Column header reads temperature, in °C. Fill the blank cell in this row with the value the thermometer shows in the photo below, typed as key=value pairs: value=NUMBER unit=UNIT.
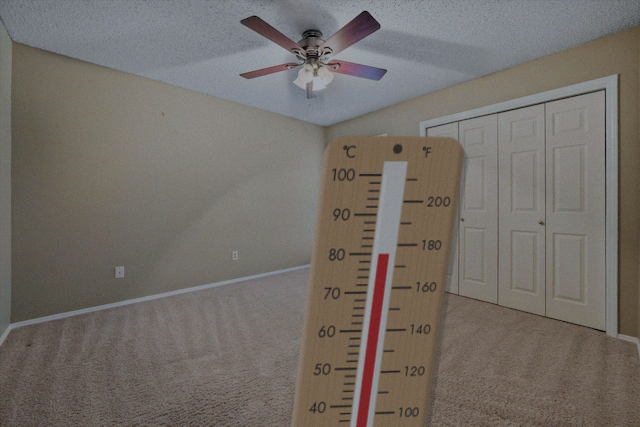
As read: value=80 unit=°C
